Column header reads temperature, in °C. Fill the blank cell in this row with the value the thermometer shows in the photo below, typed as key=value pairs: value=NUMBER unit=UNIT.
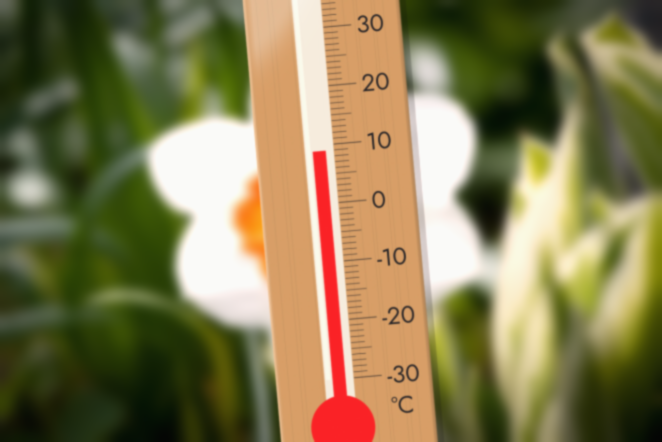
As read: value=9 unit=°C
